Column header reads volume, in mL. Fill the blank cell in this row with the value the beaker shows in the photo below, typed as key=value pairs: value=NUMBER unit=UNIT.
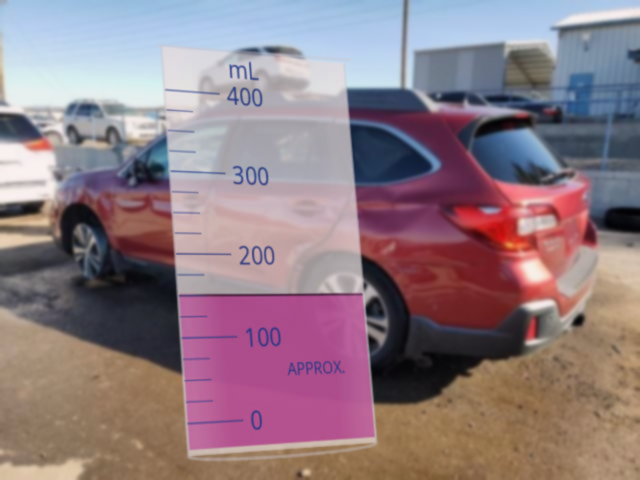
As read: value=150 unit=mL
